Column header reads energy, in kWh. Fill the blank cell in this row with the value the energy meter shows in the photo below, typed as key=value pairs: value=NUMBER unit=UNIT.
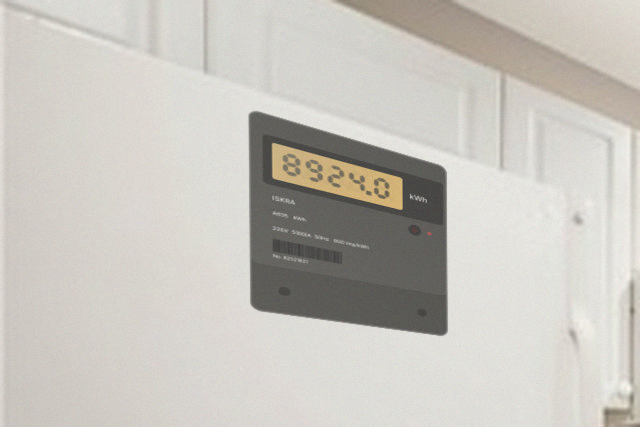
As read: value=8924.0 unit=kWh
